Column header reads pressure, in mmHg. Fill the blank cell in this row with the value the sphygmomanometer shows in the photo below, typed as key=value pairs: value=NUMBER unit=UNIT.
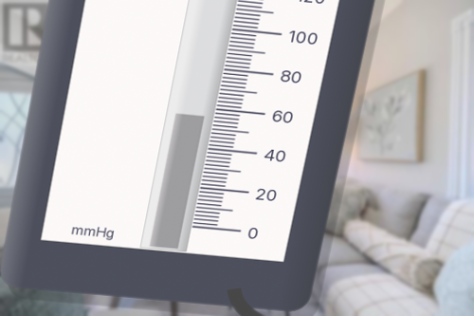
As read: value=56 unit=mmHg
